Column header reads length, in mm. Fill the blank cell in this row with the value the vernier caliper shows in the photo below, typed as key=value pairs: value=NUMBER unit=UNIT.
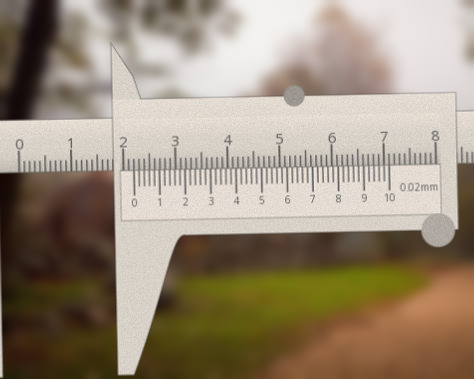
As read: value=22.0 unit=mm
